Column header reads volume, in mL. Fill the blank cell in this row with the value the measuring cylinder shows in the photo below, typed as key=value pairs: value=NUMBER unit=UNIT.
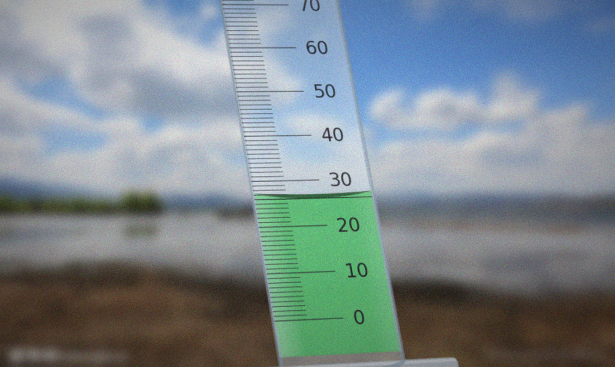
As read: value=26 unit=mL
